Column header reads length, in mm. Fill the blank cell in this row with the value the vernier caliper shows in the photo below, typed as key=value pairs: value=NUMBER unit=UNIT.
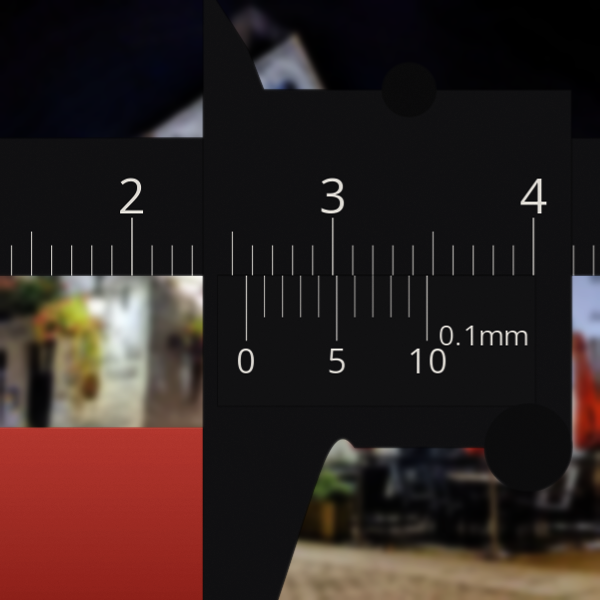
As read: value=25.7 unit=mm
